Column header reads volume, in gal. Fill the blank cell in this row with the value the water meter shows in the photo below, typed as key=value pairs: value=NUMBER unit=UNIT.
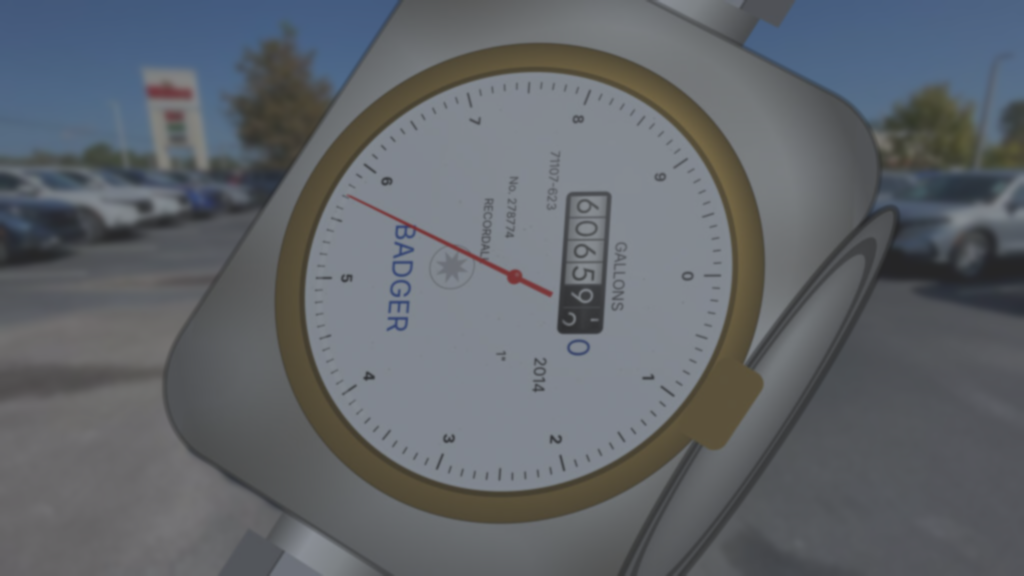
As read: value=6065915.7 unit=gal
